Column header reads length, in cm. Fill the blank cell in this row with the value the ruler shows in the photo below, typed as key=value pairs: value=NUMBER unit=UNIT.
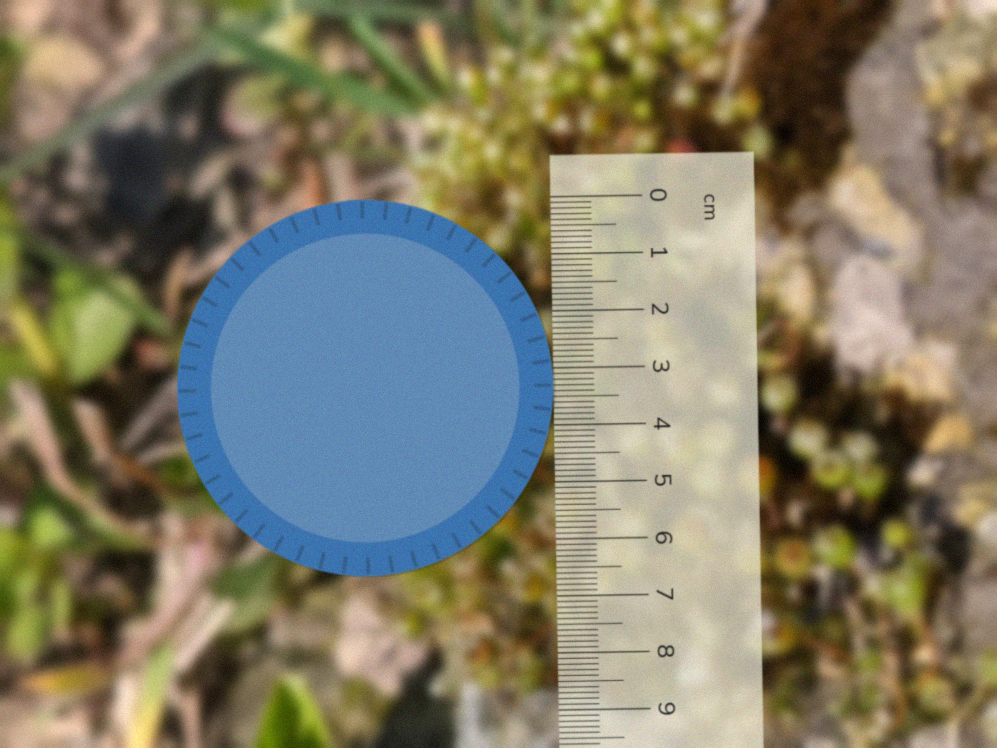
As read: value=6.6 unit=cm
